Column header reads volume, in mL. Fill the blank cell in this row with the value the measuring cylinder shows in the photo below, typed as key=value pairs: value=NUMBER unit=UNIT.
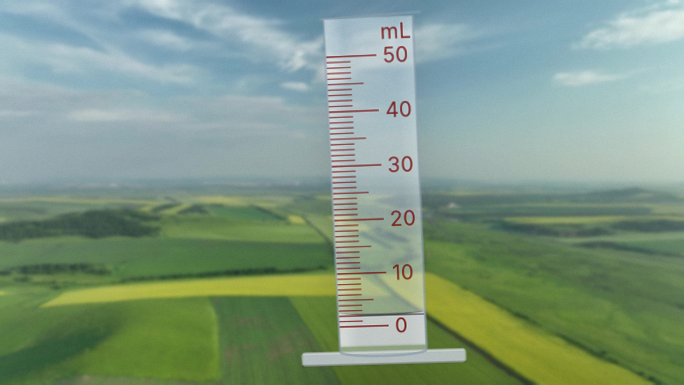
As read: value=2 unit=mL
